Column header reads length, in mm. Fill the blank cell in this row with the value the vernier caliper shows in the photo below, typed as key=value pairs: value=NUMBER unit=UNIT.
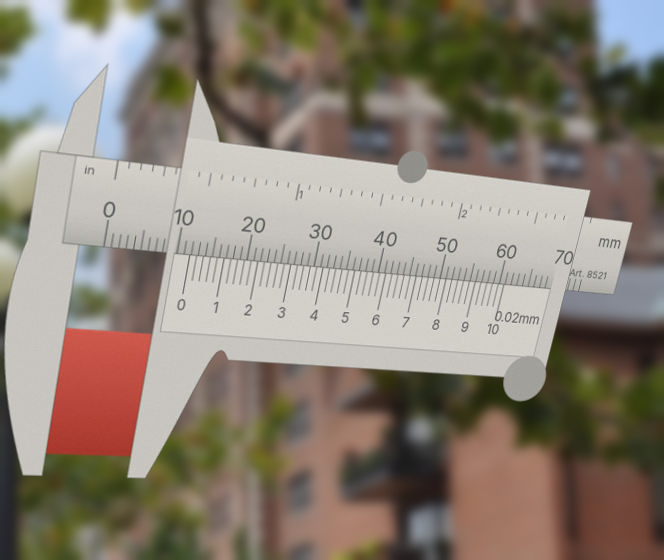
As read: value=11.8 unit=mm
